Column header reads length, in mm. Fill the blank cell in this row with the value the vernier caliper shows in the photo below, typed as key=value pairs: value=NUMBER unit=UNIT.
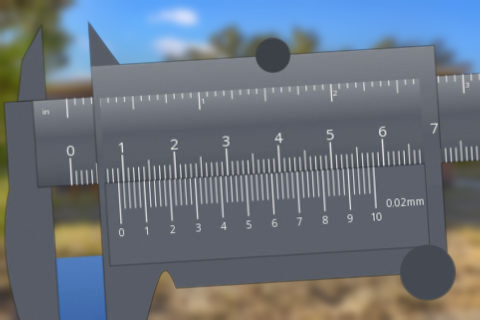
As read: value=9.0 unit=mm
